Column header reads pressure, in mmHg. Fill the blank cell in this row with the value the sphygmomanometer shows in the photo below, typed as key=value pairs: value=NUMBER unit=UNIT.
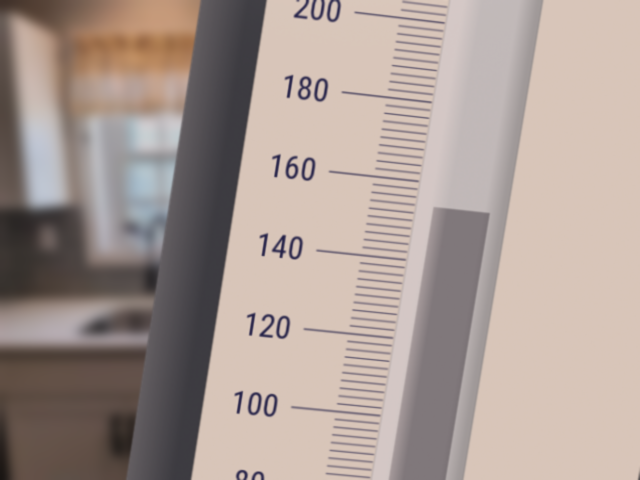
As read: value=154 unit=mmHg
